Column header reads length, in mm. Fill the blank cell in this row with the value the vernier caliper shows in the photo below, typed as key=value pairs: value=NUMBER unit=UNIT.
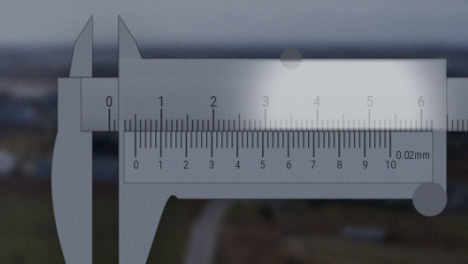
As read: value=5.0 unit=mm
